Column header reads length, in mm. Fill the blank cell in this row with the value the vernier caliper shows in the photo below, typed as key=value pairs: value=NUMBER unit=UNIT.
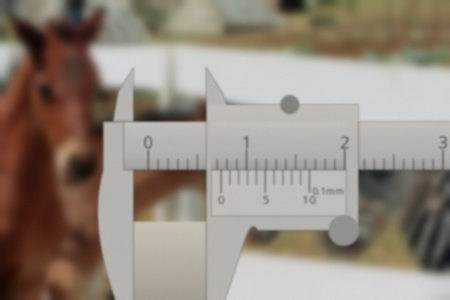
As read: value=7.4 unit=mm
